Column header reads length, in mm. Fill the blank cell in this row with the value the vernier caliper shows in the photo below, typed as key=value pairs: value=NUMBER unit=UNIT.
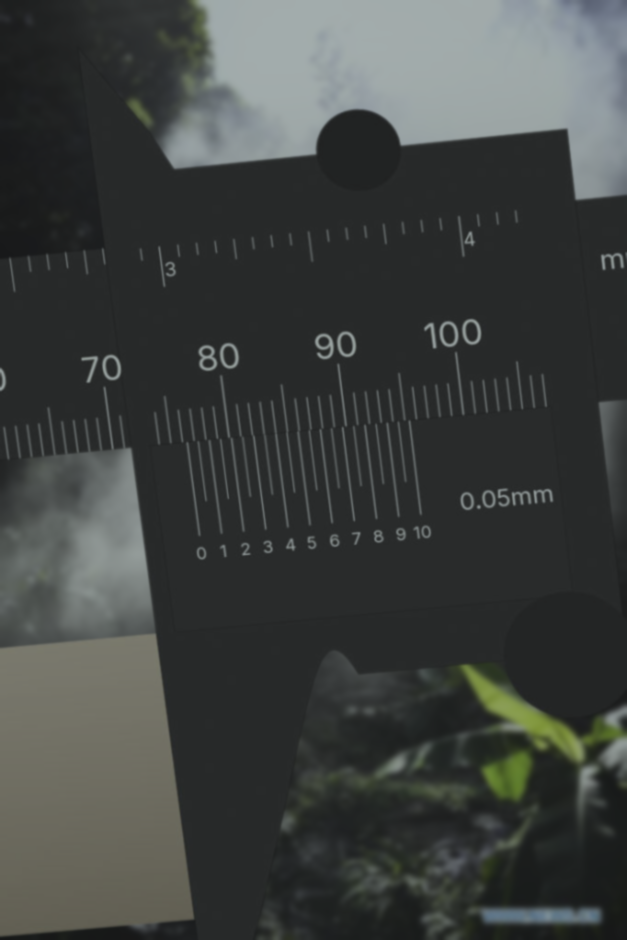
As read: value=76.4 unit=mm
